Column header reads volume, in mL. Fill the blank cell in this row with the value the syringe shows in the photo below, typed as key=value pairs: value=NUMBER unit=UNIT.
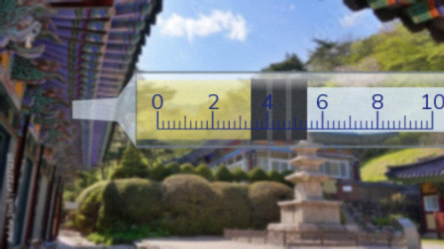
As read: value=3.4 unit=mL
